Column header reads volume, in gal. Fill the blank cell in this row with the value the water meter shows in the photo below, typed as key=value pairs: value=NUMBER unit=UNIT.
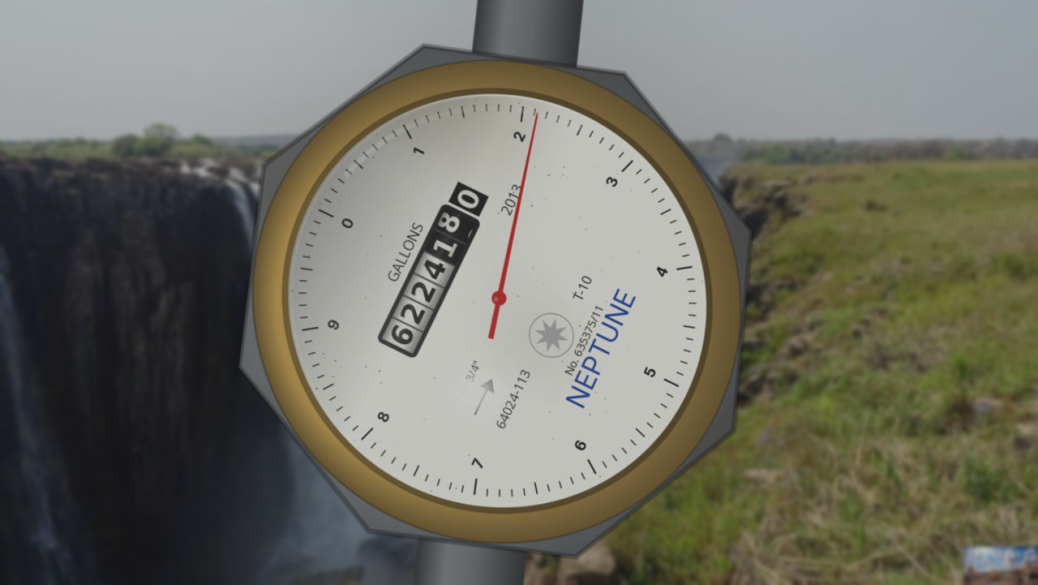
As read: value=6224182.1 unit=gal
